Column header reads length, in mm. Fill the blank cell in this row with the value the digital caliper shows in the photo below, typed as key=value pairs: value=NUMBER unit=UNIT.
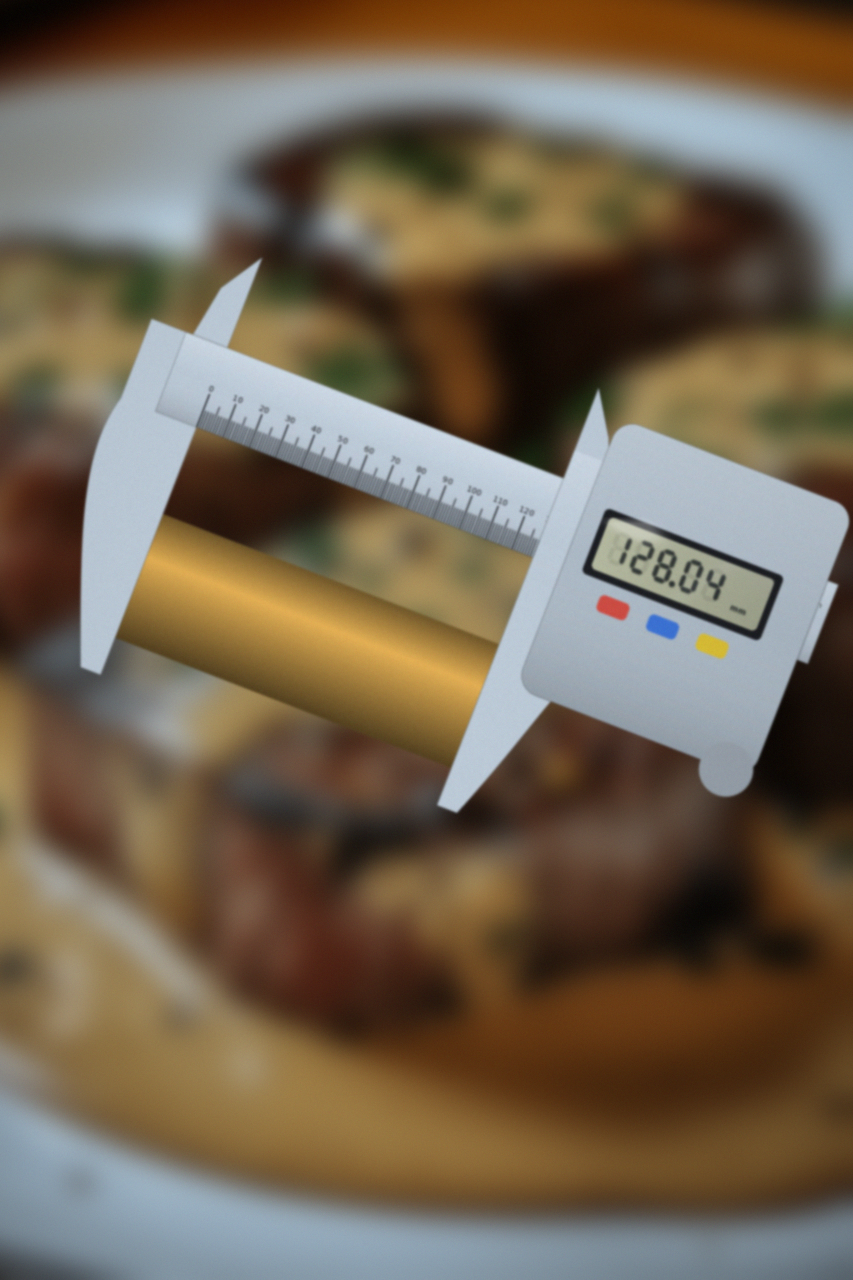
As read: value=128.04 unit=mm
